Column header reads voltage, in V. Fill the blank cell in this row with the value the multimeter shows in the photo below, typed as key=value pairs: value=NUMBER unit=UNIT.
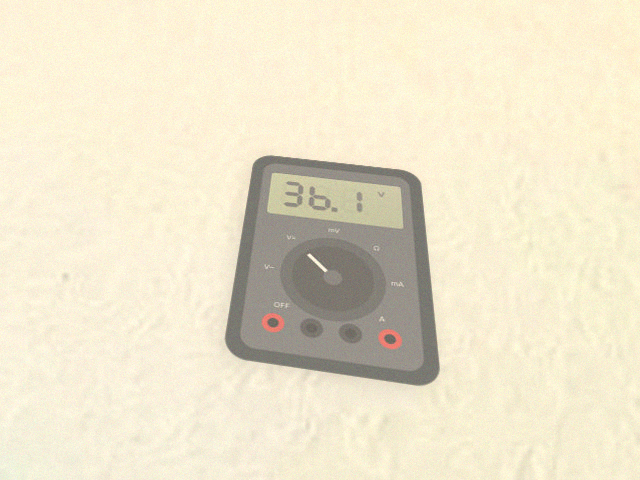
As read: value=36.1 unit=V
